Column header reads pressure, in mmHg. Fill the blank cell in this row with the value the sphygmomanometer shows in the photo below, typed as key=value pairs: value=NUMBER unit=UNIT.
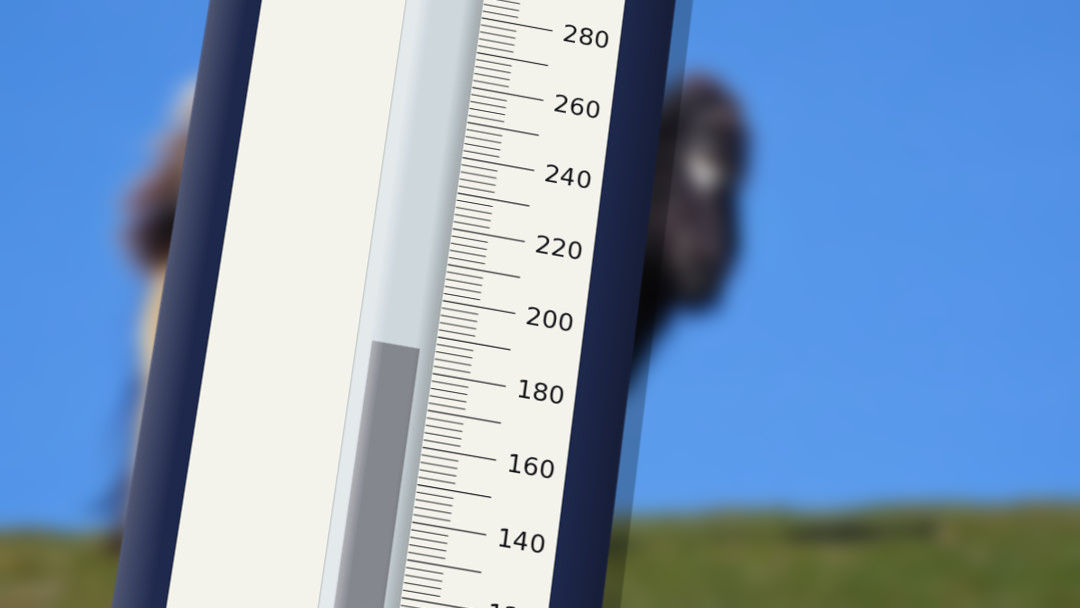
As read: value=186 unit=mmHg
